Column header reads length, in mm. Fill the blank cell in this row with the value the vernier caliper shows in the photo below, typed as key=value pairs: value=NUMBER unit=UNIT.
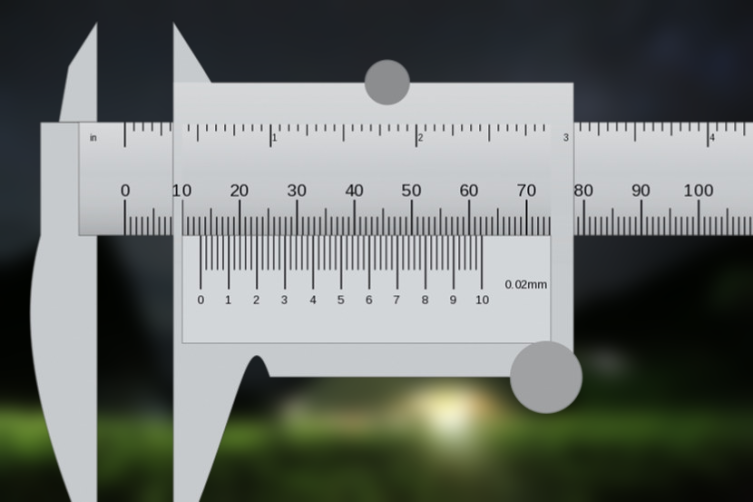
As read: value=13.2 unit=mm
